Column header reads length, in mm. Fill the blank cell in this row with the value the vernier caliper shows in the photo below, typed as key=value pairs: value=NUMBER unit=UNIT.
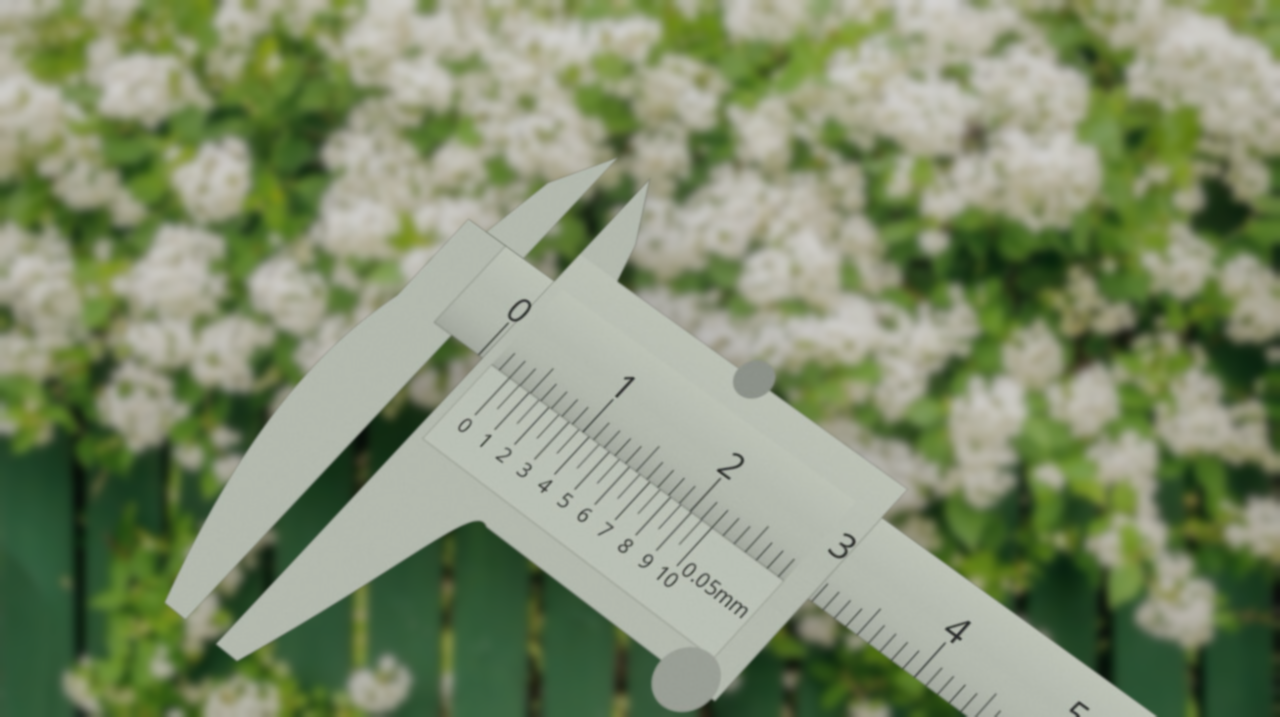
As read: value=3.0 unit=mm
